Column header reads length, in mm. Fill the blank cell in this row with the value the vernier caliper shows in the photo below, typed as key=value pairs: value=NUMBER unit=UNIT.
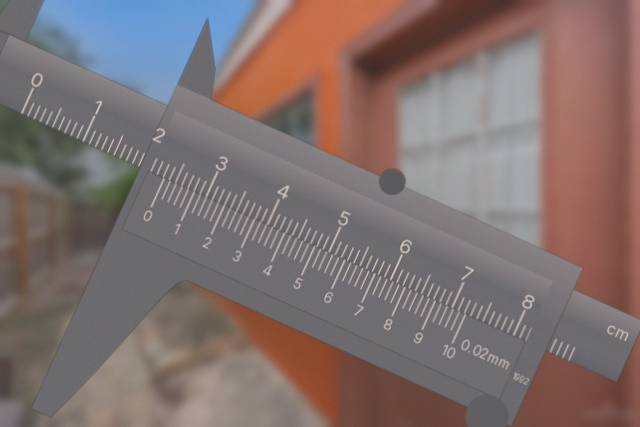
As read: value=23.2 unit=mm
